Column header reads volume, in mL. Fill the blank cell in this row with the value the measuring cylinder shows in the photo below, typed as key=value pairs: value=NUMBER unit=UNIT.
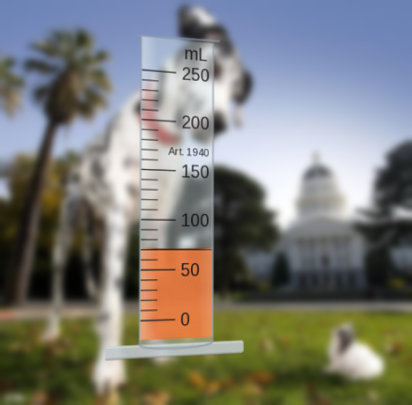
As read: value=70 unit=mL
